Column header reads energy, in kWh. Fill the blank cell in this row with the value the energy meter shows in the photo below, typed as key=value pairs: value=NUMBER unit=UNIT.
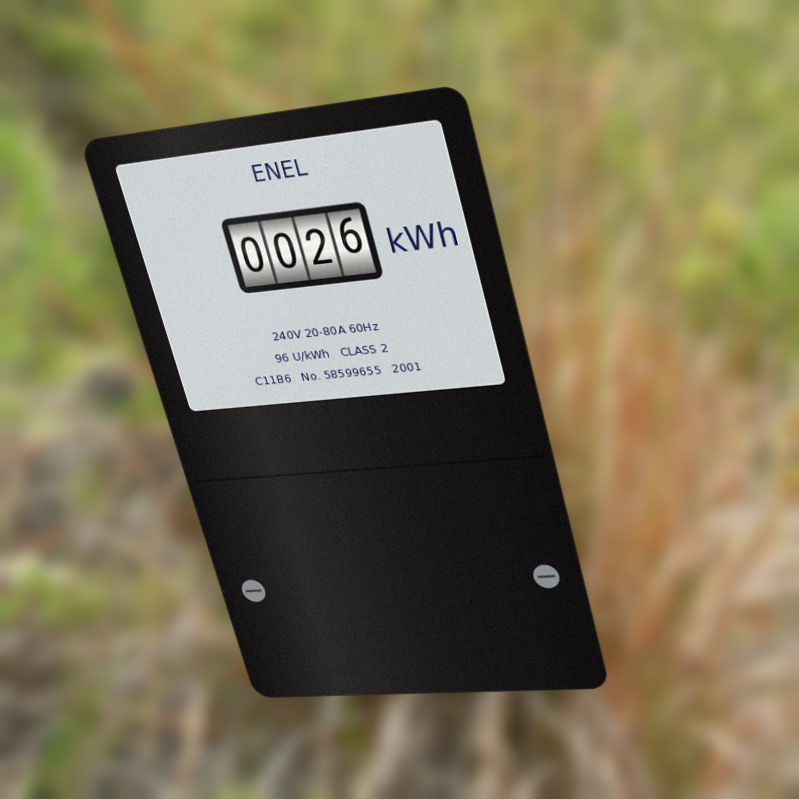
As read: value=26 unit=kWh
